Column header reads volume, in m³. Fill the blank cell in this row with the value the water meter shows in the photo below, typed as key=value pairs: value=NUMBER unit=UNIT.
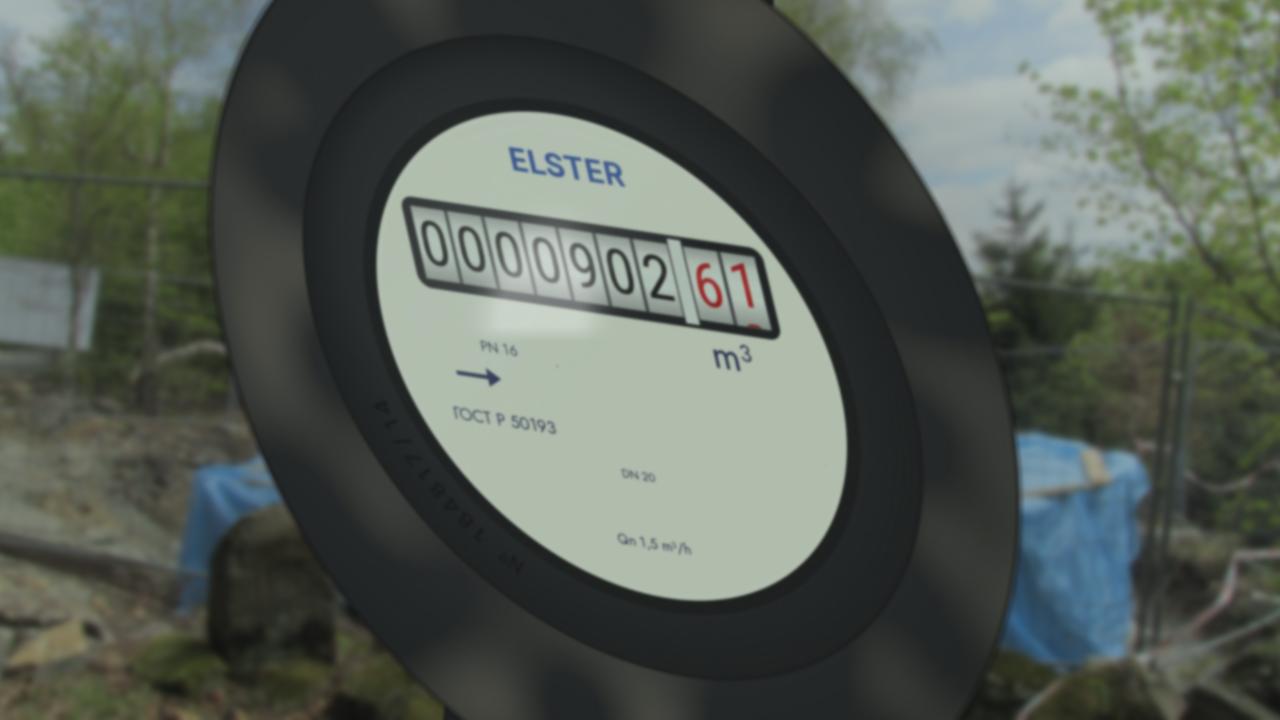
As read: value=902.61 unit=m³
